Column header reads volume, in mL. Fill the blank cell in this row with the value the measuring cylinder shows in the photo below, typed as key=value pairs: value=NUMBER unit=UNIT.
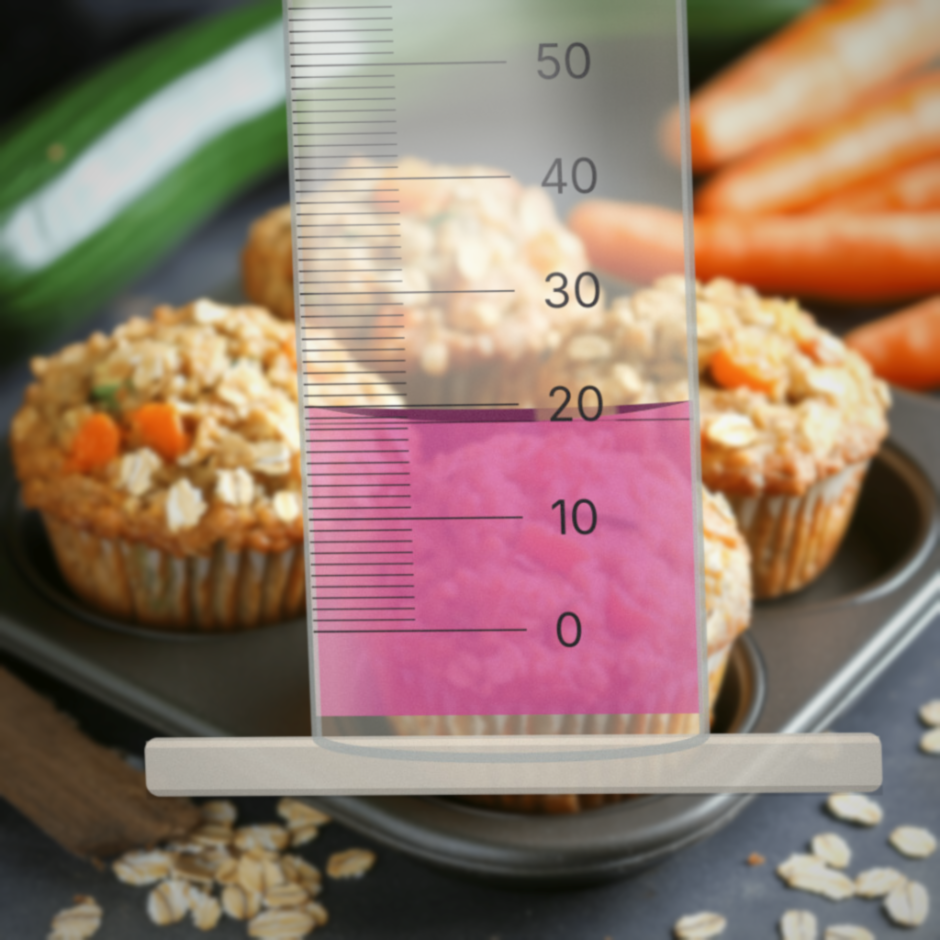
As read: value=18.5 unit=mL
